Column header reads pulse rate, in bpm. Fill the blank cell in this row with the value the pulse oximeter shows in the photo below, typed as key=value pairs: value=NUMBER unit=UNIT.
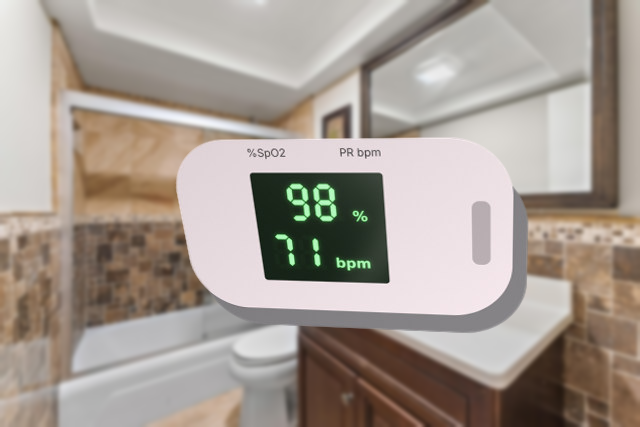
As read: value=71 unit=bpm
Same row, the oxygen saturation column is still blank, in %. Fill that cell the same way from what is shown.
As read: value=98 unit=%
